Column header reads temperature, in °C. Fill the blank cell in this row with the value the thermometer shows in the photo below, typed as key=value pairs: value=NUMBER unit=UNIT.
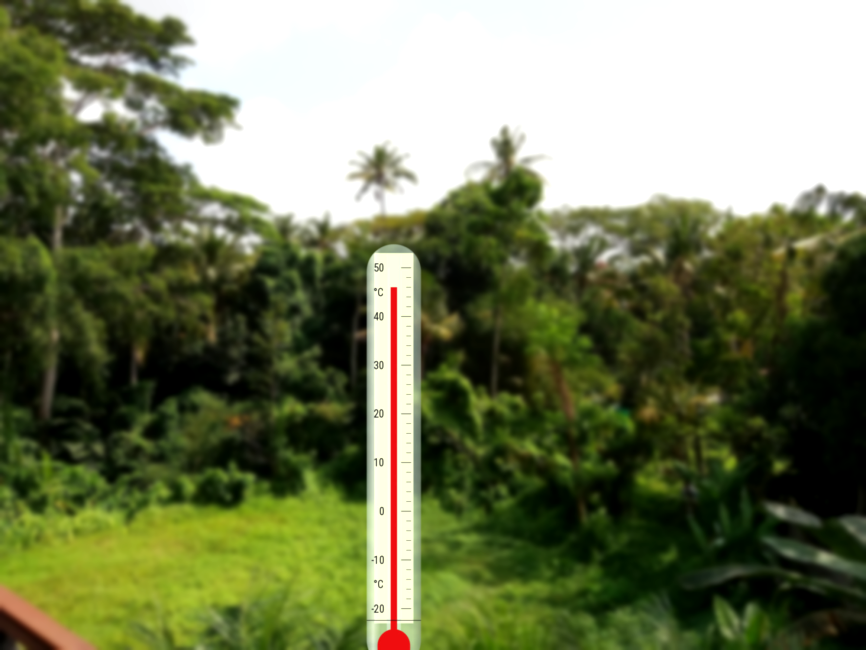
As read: value=46 unit=°C
